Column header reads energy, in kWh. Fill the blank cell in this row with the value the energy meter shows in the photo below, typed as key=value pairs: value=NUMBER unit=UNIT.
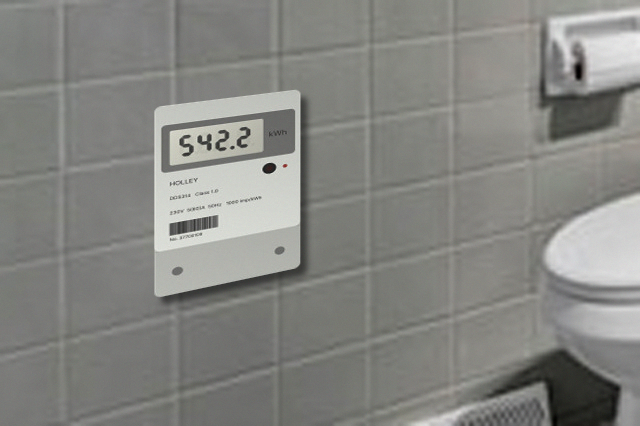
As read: value=542.2 unit=kWh
